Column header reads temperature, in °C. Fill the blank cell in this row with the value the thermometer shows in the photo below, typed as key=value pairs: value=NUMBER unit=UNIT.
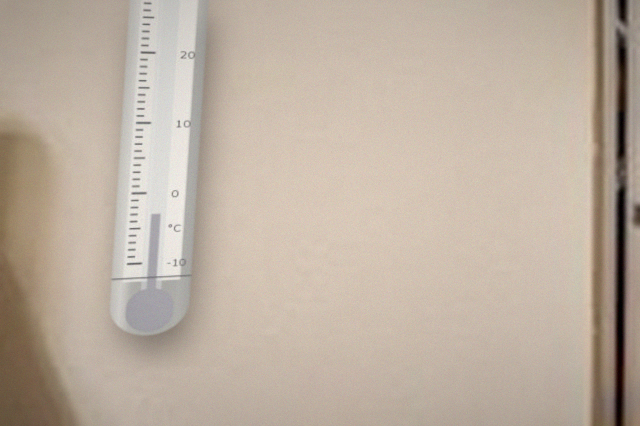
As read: value=-3 unit=°C
